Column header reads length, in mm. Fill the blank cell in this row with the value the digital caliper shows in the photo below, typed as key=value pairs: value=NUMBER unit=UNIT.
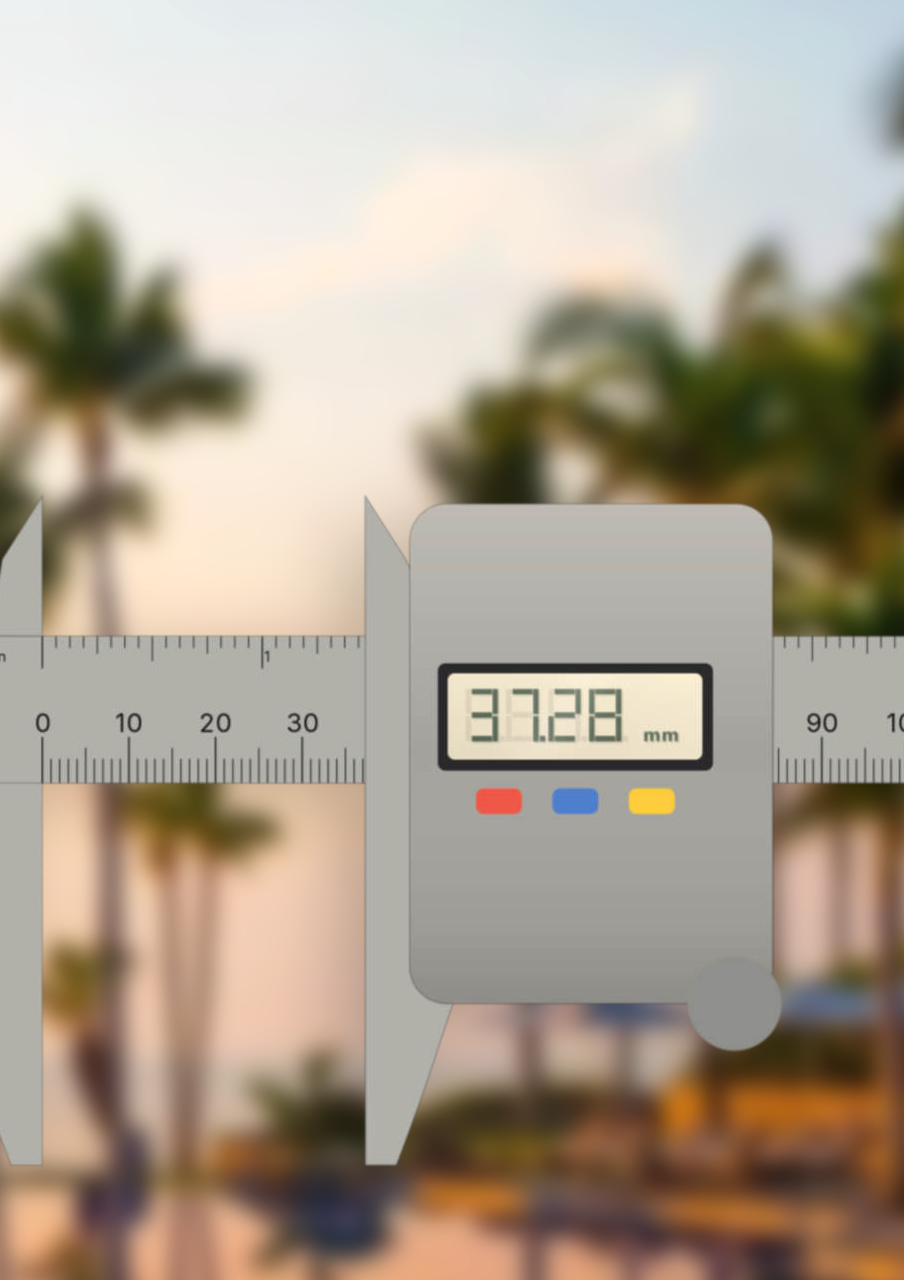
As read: value=37.28 unit=mm
